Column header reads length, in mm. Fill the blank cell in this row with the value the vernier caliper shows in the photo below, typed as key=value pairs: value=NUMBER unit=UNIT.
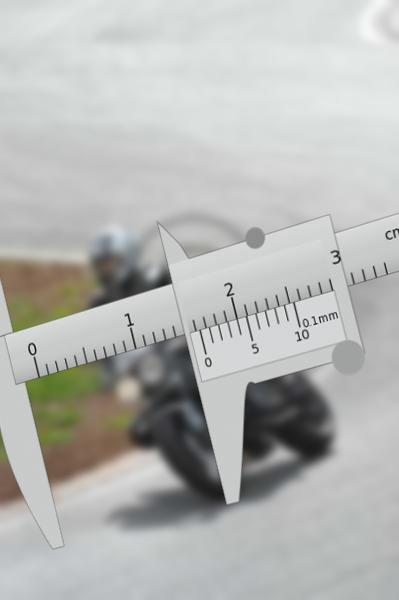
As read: value=16.4 unit=mm
